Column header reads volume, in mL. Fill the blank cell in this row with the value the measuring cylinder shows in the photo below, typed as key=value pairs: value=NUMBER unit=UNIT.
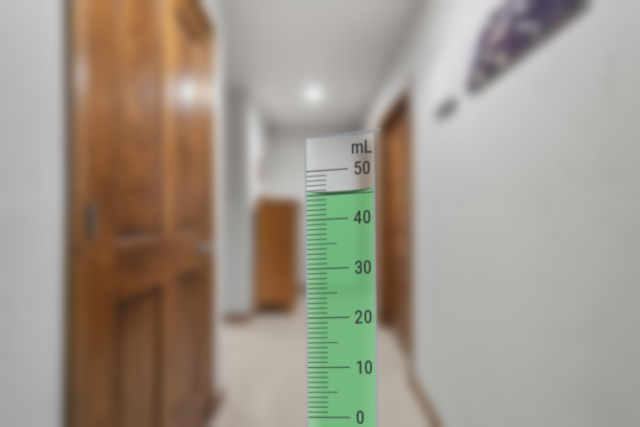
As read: value=45 unit=mL
